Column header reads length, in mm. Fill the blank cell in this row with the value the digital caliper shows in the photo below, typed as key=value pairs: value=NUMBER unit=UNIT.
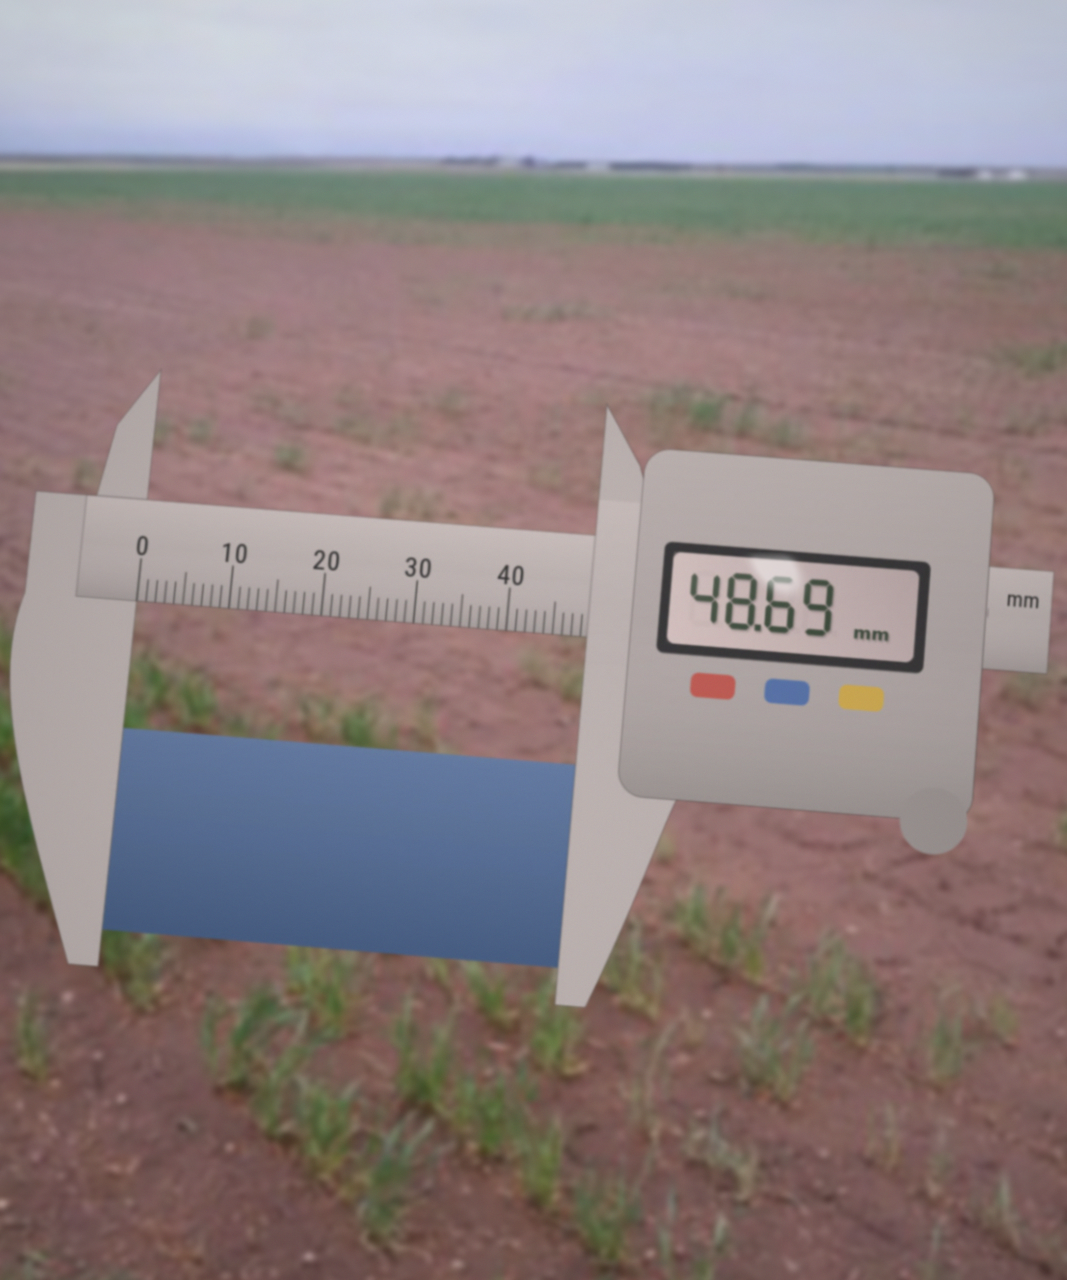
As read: value=48.69 unit=mm
